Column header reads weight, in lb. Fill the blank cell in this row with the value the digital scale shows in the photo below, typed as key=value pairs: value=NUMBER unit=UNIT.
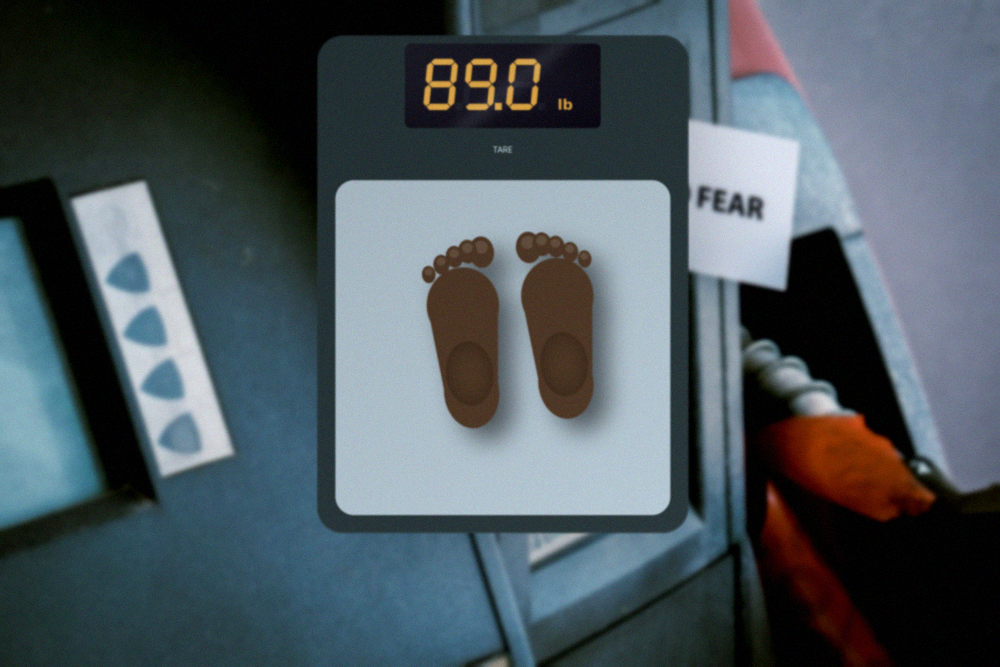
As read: value=89.0 unit=lb
